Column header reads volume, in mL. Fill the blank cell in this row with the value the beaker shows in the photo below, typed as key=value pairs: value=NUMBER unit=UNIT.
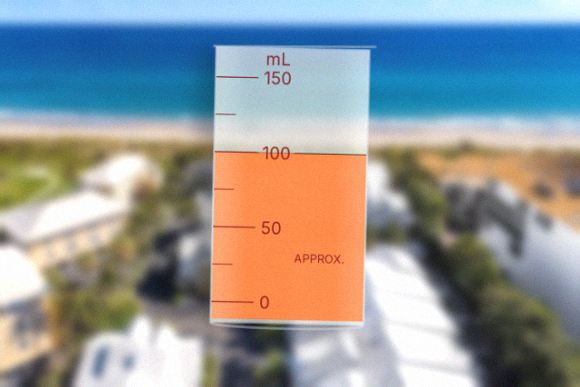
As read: value=100 unit=mL
